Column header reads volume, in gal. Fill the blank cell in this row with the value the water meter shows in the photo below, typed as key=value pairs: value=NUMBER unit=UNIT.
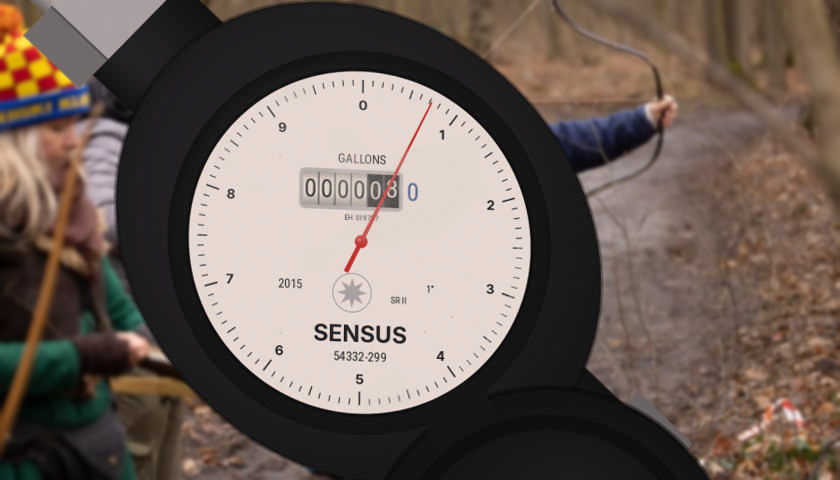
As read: value=80.7 unit=gal
